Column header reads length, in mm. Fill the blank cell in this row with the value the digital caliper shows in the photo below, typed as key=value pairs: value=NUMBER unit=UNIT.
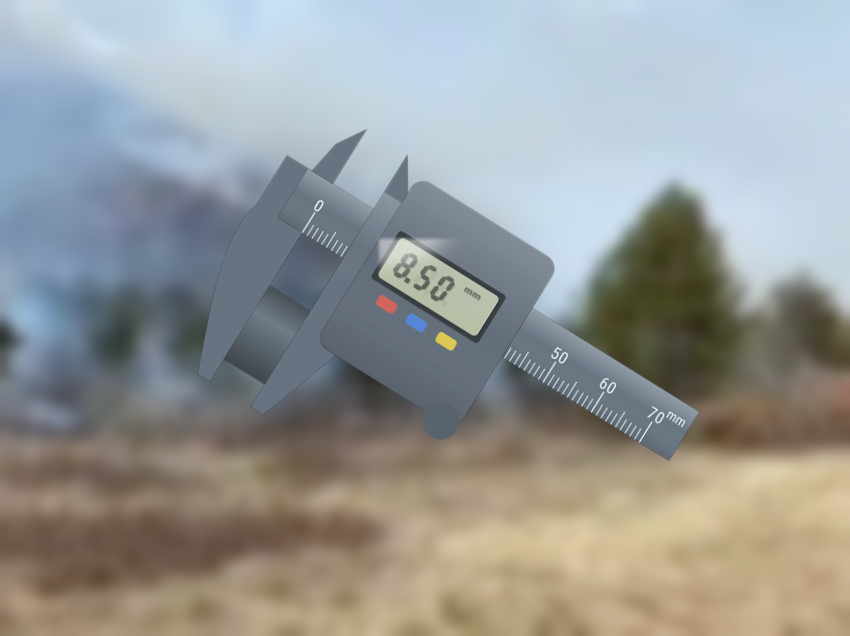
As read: value=8.50 unit=mm
